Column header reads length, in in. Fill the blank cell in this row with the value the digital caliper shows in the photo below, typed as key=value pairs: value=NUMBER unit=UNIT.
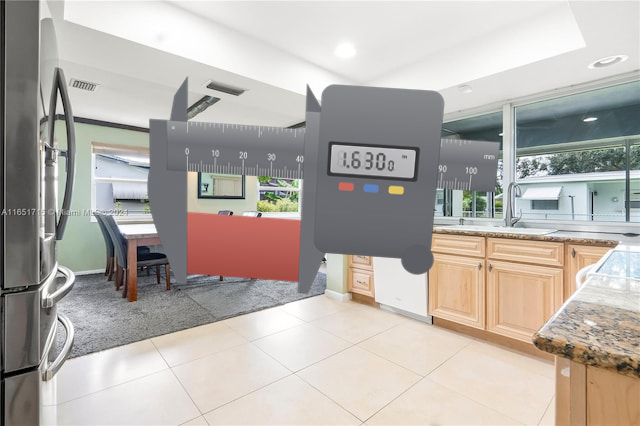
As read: value=1.6300 unit=in
